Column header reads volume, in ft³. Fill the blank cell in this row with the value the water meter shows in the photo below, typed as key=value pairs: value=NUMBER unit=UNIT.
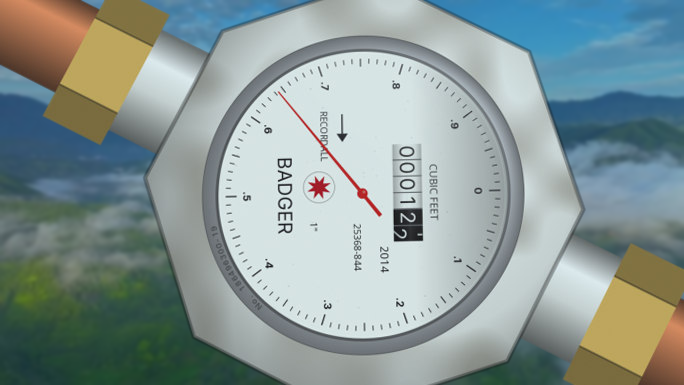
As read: value=121.64 unit=ft³
